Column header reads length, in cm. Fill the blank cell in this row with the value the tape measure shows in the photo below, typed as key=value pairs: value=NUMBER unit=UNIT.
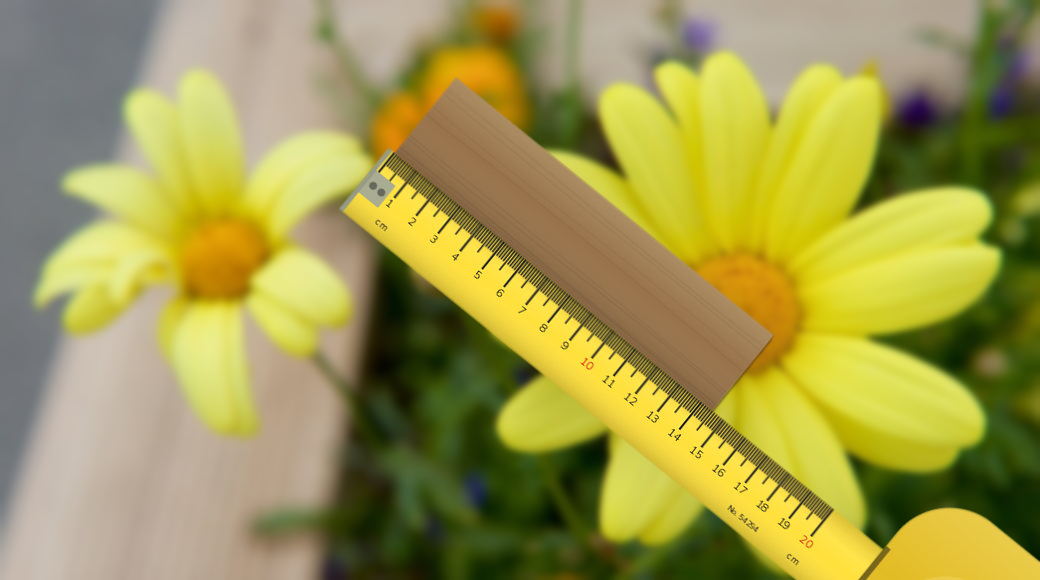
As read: value=14.5 unit=cm
